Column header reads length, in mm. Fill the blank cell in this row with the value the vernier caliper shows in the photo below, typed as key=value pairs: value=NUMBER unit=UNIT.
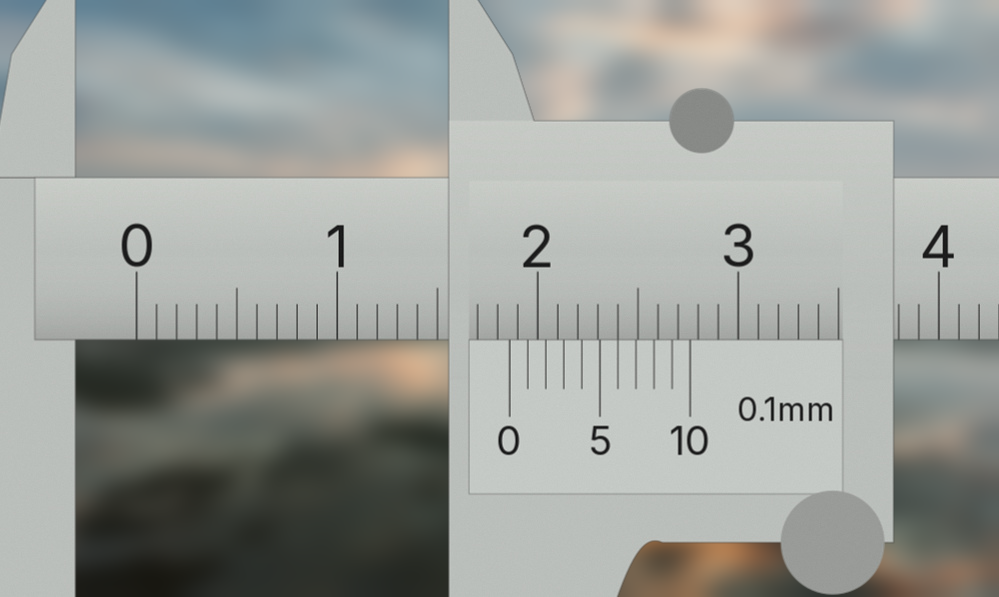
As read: value=18.6 unit=mm
